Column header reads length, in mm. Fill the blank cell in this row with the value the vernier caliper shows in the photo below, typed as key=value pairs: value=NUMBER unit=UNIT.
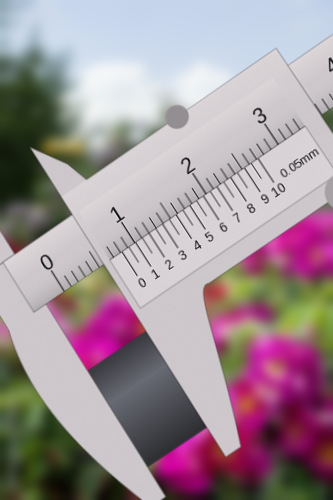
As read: value=8.2 unit=mm
